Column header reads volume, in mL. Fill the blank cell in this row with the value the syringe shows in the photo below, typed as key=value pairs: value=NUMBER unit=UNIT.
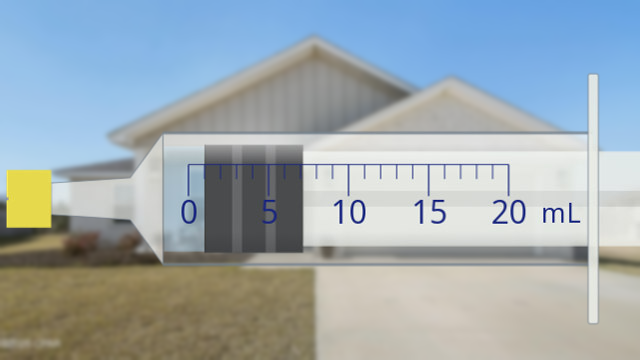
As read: value=1 unit=mL
